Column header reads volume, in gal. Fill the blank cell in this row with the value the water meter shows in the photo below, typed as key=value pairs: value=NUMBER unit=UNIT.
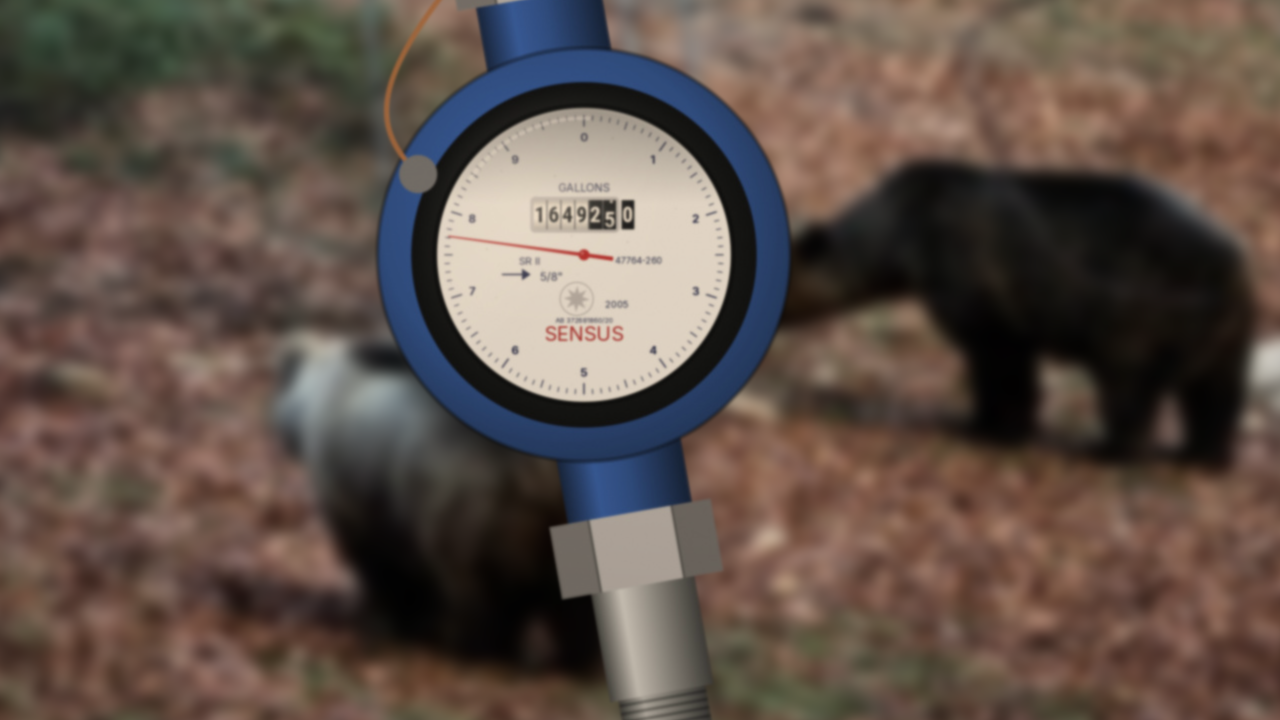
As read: value=1649247.7 unit=gal
